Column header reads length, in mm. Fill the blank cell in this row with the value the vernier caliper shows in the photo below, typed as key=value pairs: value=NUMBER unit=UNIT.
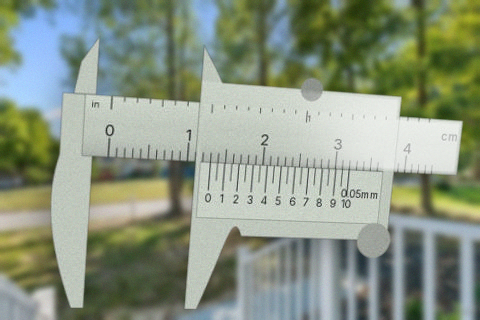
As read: value=13.0 unit=mm
